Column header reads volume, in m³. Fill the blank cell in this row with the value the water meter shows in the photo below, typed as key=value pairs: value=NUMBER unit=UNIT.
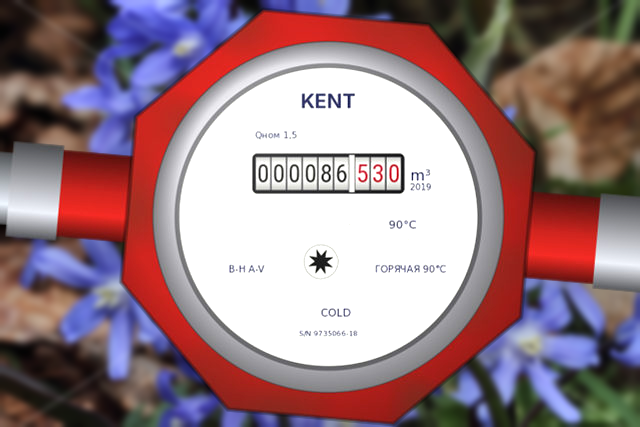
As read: value=86.530 unit=m³
